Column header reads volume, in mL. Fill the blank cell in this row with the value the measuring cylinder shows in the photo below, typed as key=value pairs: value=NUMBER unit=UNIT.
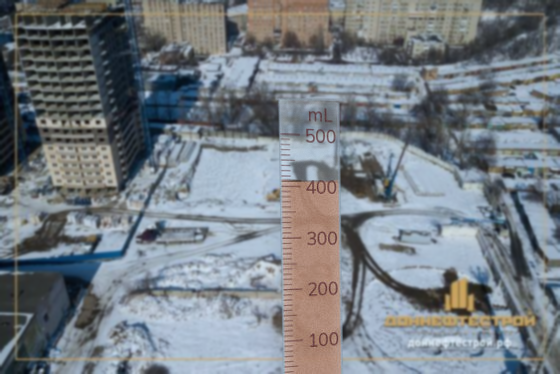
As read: value=410 unit=mL
